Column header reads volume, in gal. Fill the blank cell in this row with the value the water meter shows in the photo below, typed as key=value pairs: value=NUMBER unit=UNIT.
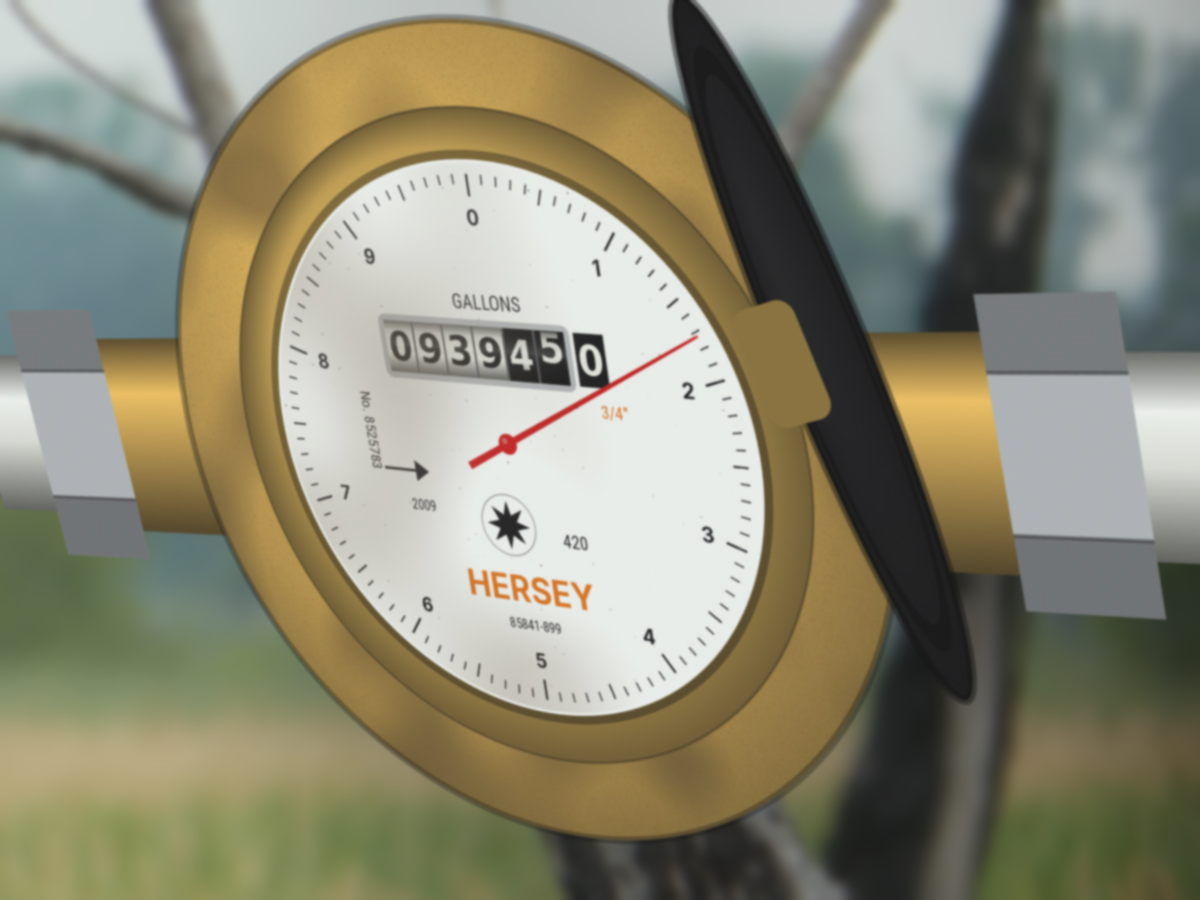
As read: value=939451.7 unit=gal
